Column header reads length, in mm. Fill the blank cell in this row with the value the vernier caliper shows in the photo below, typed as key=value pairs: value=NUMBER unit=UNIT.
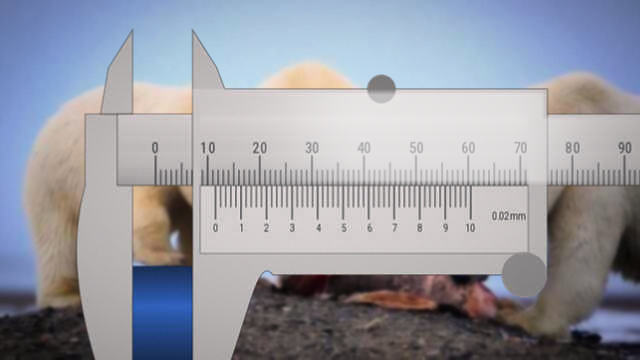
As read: value=11.5 unit=mm
